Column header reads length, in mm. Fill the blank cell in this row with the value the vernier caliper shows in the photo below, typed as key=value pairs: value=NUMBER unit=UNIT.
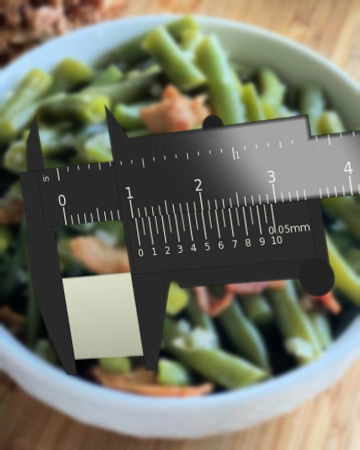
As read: value=10.4 unit=mm
